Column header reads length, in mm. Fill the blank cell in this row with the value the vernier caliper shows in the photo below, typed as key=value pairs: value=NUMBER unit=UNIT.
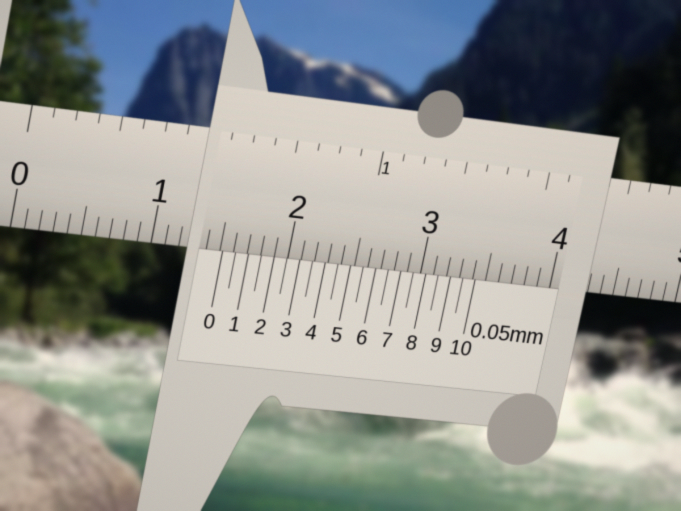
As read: value=15.2 unit=mm
